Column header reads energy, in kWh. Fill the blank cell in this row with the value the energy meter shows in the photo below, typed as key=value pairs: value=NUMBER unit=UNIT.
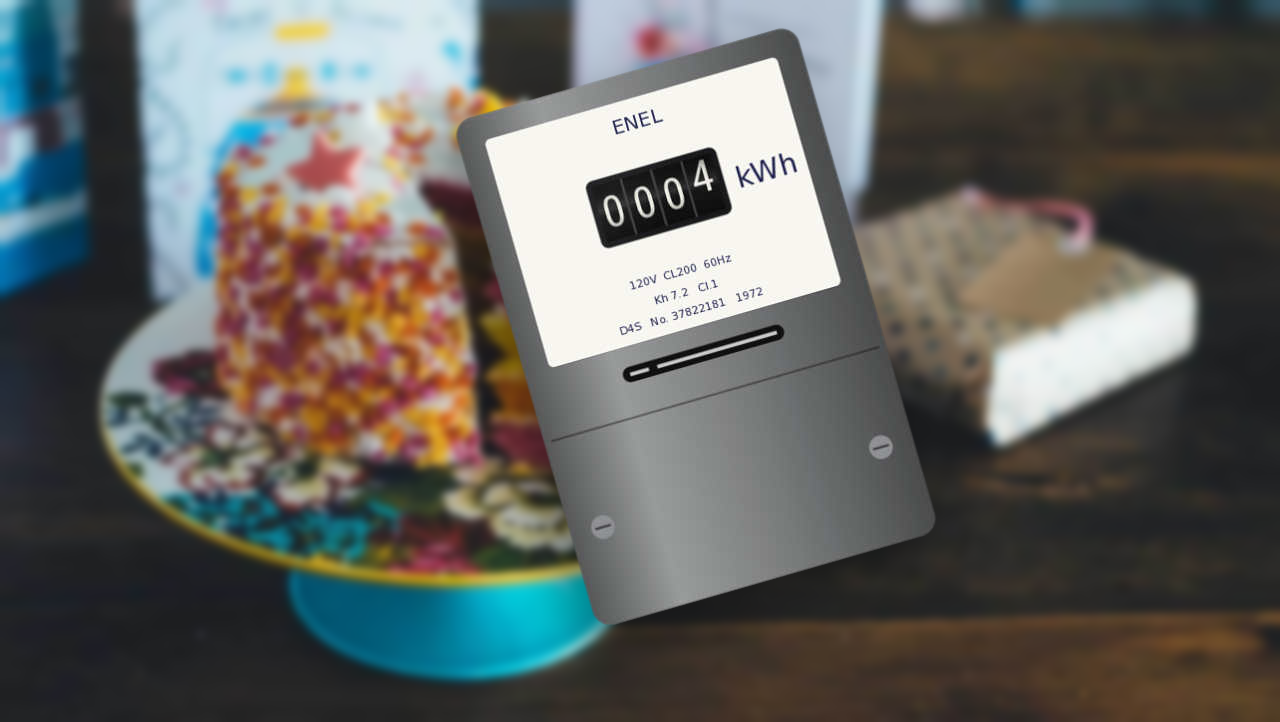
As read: value=4 unit=kWh
